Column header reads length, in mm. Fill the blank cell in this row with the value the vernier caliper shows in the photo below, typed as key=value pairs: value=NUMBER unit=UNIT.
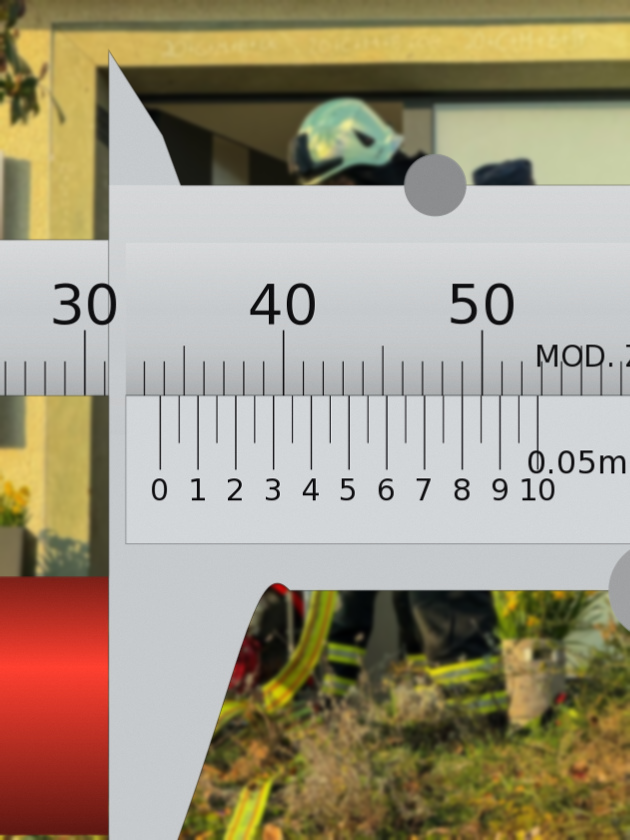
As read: value=33.8 unit=mm
